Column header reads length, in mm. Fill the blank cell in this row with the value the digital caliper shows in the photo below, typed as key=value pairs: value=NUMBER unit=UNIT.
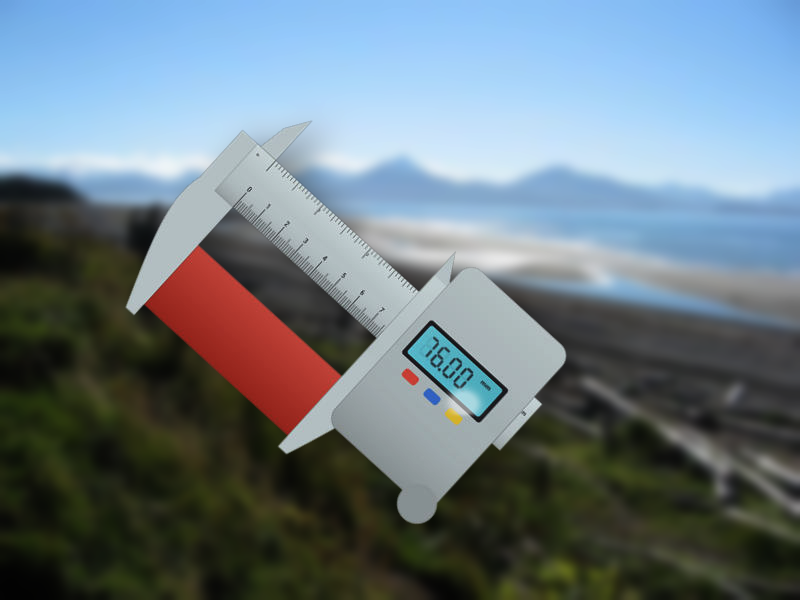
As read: value=76.00 unit=mm
